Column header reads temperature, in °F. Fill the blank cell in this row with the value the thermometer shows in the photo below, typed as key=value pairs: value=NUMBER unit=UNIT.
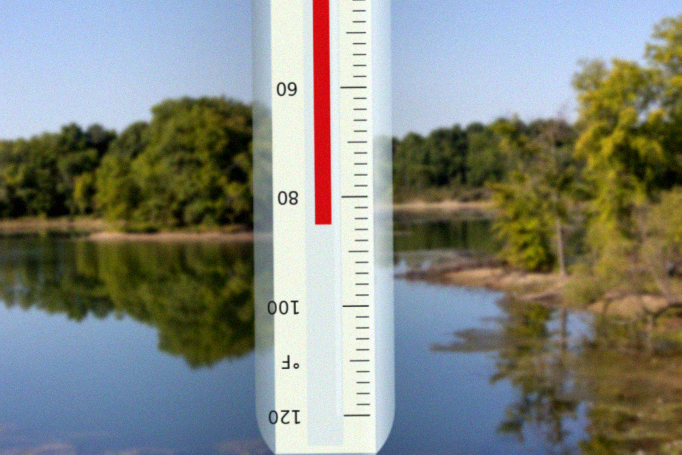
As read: value=85 unit=°F
